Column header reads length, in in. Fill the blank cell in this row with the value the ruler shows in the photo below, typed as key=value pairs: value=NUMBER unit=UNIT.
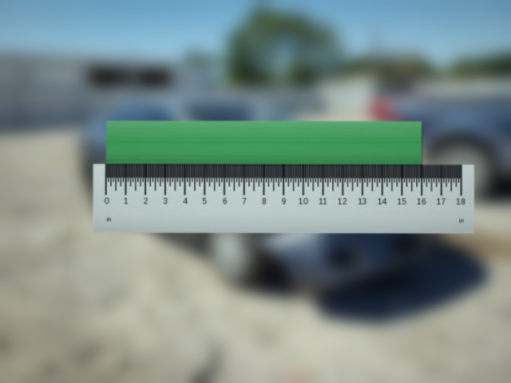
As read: value=16 unit=in
